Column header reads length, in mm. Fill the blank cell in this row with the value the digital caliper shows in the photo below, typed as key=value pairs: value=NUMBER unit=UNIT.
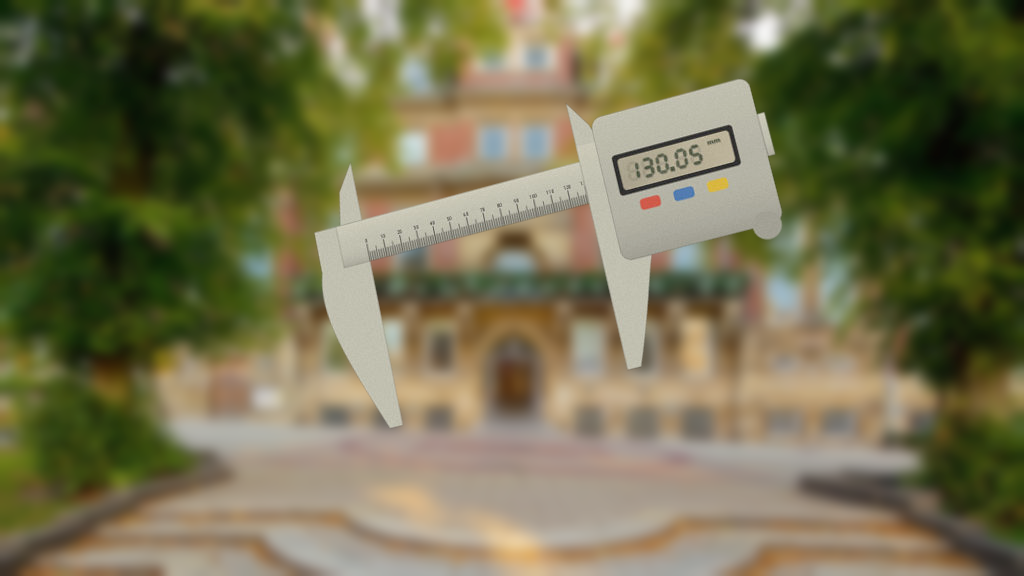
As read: value=130.05 unit=mm
